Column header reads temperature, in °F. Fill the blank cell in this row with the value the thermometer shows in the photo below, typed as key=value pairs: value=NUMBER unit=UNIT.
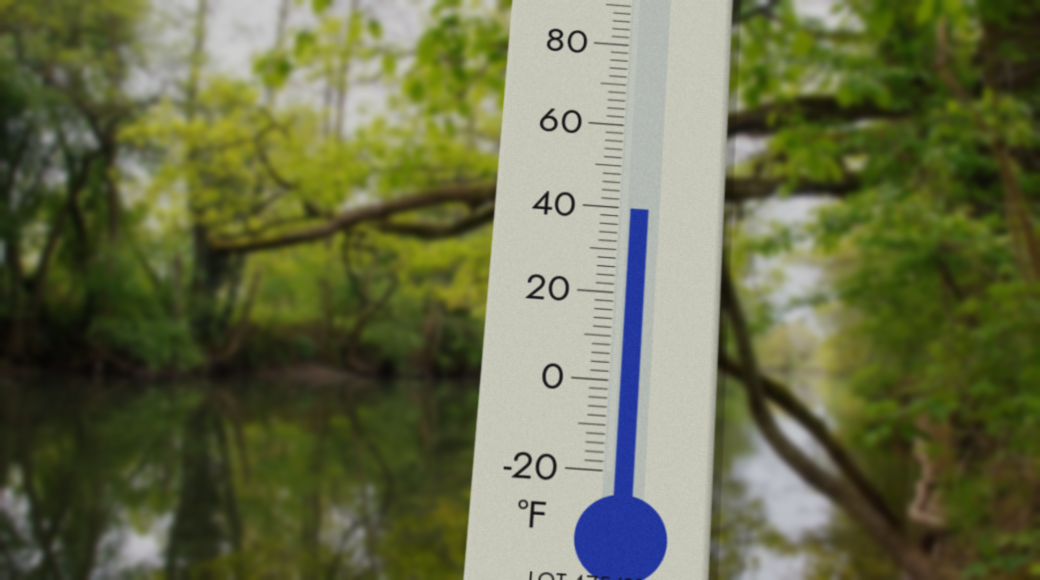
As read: value=40 unit=°F
